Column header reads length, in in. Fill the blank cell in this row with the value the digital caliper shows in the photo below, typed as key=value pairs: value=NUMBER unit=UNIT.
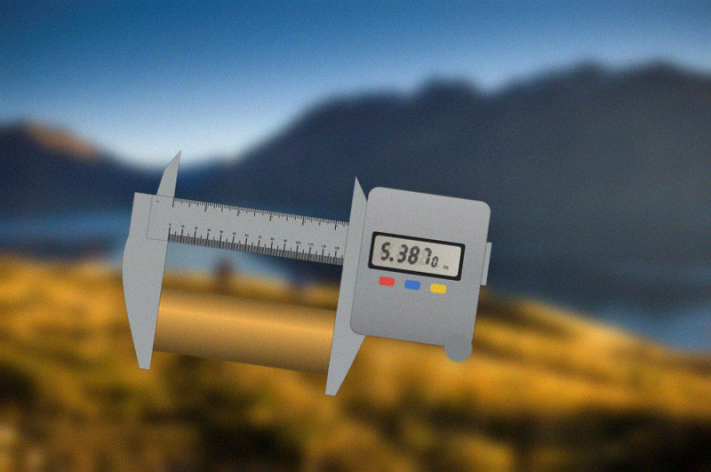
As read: value=5.3870 unit=in
